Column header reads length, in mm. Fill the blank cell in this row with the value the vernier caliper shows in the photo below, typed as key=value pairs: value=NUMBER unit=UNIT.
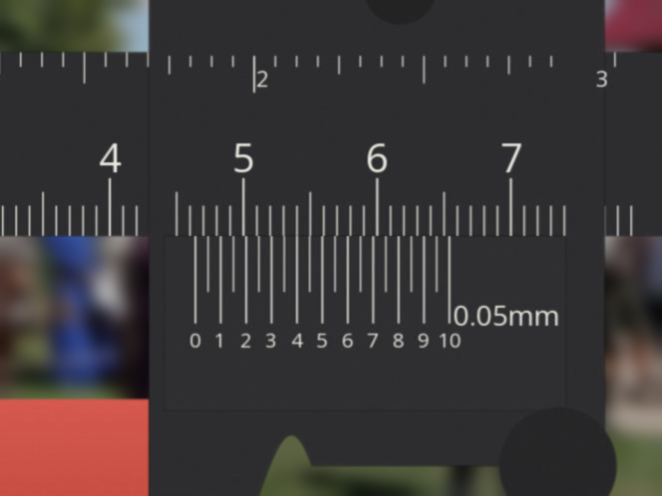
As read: value=46.4 unit=mm
